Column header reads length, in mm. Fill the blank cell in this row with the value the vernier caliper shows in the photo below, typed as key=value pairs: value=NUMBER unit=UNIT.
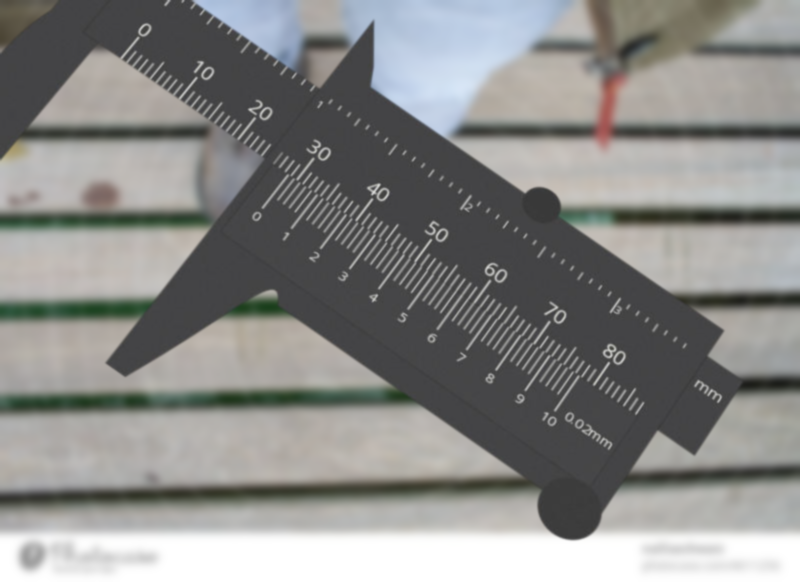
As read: value=28.6 unit=mm
